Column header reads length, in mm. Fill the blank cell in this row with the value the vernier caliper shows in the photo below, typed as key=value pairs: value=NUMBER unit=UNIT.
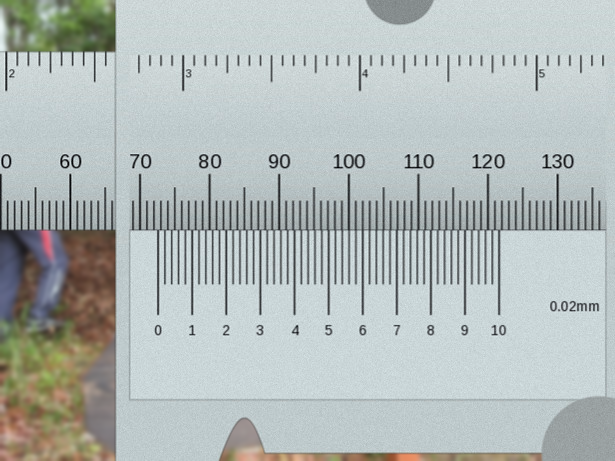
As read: value=72.6 unit=mm
